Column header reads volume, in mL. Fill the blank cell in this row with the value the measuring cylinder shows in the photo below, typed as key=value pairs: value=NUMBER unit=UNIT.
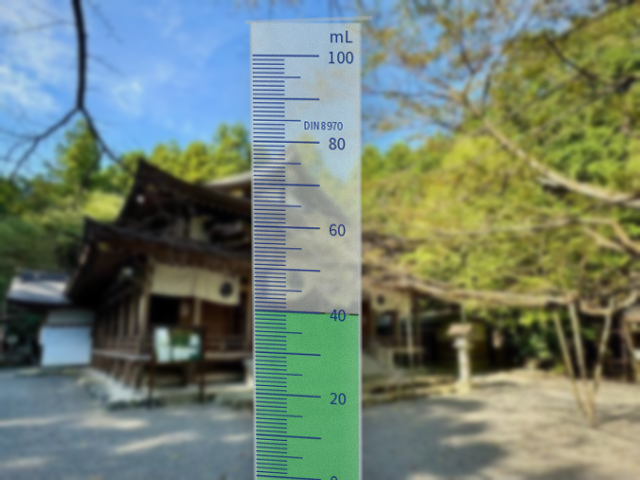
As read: value=40 unit=mL
